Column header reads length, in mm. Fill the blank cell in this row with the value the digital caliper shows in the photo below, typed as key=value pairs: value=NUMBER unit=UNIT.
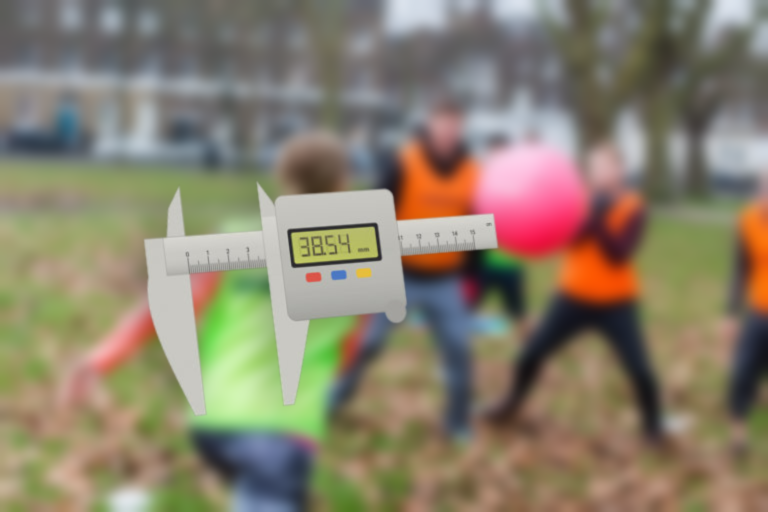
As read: value=38.54 unit=mm
